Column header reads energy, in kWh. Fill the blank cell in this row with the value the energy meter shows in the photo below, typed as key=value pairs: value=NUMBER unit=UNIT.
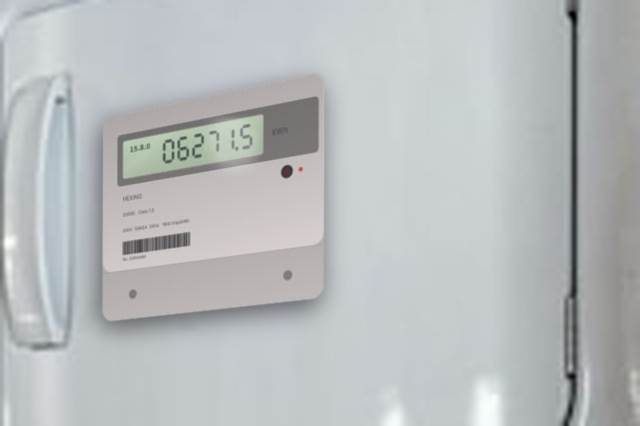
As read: value=6271.5 unit=kWh
